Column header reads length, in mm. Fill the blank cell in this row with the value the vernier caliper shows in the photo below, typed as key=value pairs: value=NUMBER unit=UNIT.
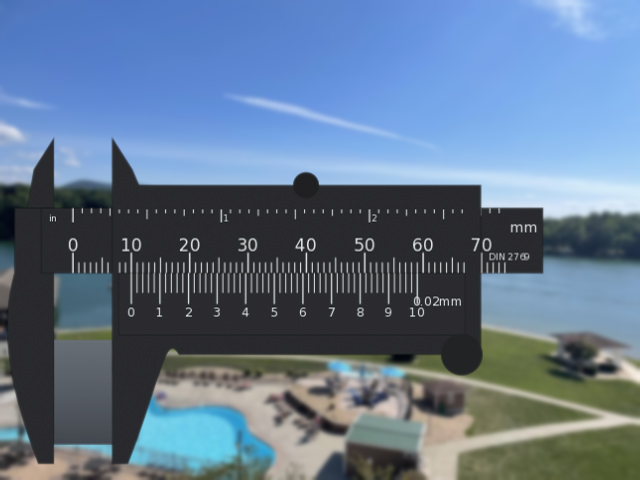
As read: value=10.0 unit=mm
